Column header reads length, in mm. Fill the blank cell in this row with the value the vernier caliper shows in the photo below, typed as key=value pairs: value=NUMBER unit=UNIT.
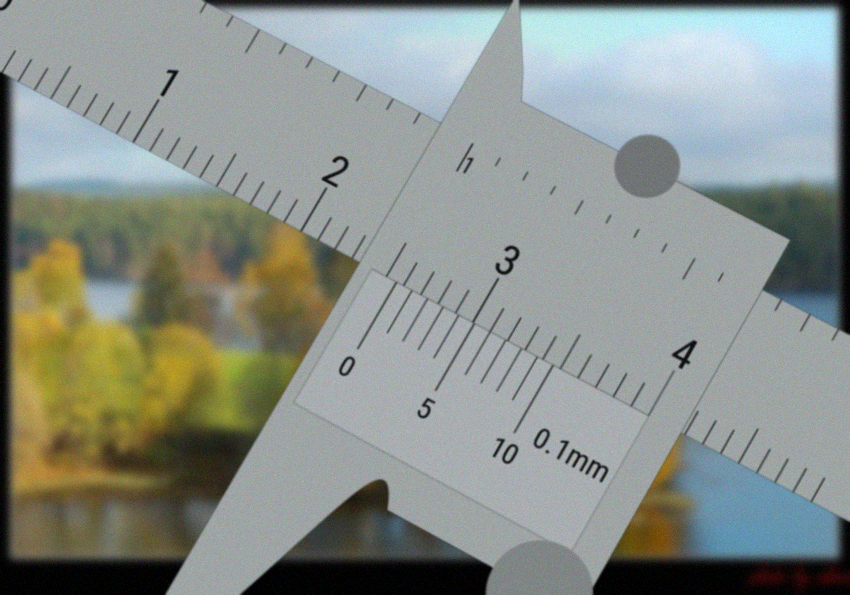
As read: value=25.6 unit=mm
